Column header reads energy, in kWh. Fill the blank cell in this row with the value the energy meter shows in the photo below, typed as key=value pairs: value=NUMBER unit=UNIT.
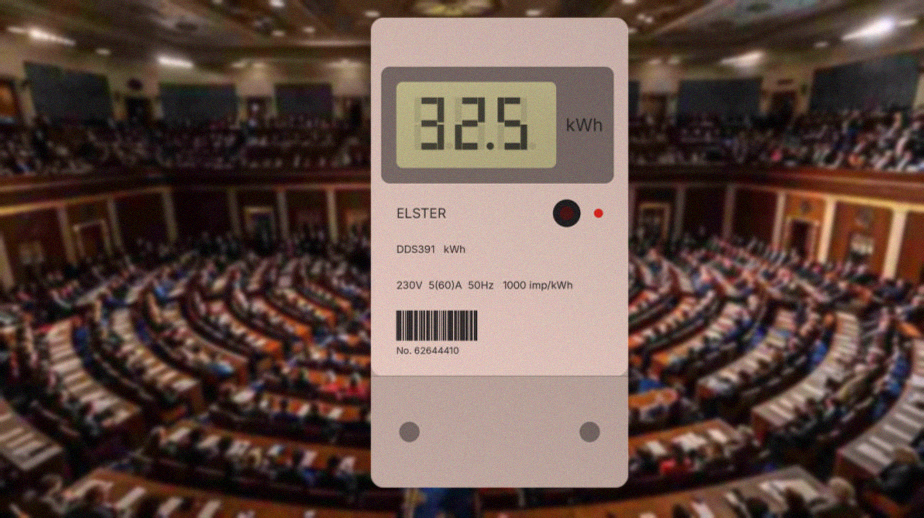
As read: value=32.5 unit=kWh
